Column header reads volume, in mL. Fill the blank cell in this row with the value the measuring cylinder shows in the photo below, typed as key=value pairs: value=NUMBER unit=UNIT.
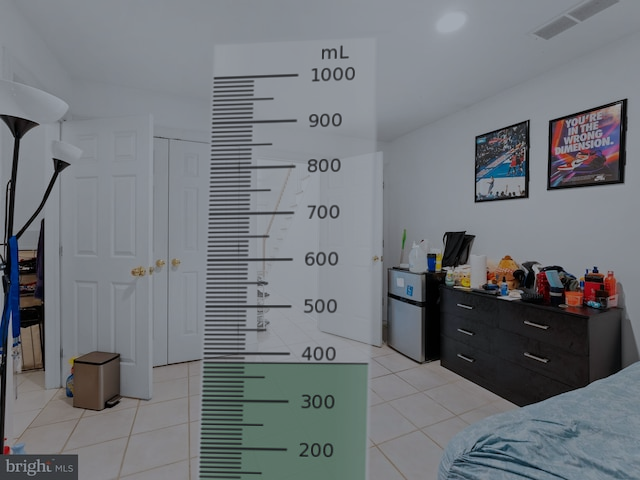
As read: value=380 unit=mL
